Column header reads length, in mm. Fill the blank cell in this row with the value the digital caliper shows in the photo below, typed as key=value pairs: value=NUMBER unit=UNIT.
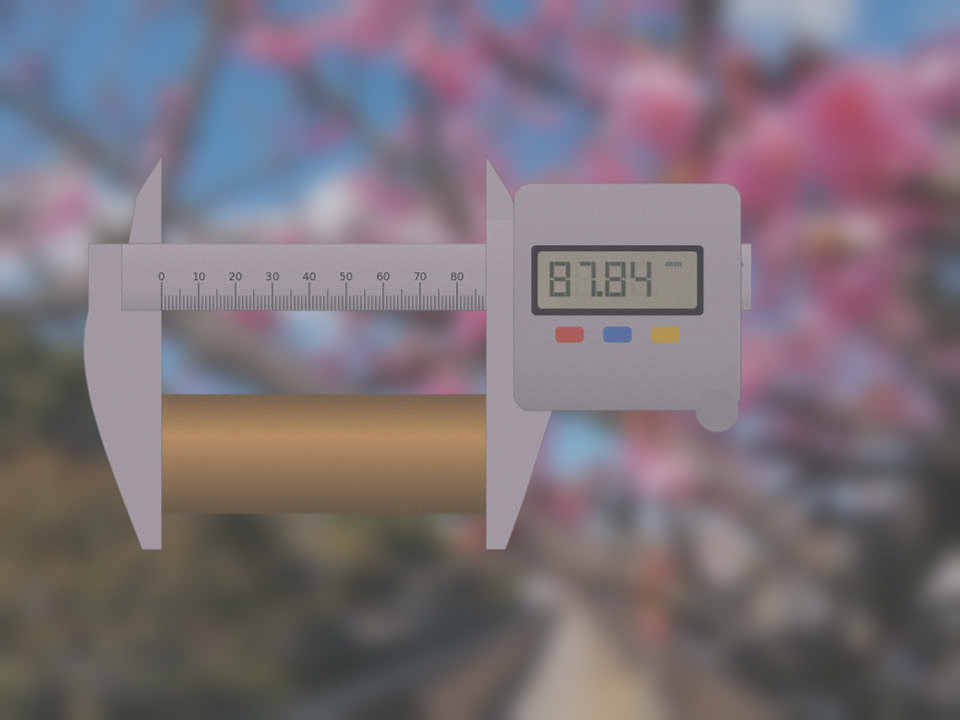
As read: value=87.84 unit=mm
